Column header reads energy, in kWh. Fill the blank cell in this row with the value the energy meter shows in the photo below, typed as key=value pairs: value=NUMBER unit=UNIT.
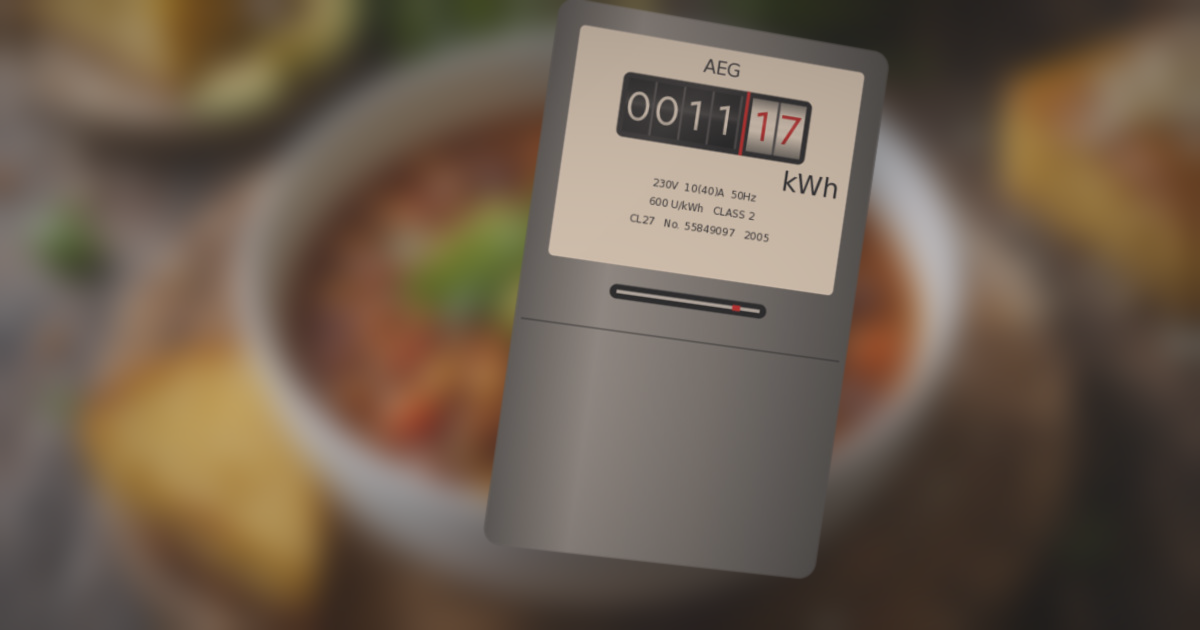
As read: value=11.17 unit=kWh
